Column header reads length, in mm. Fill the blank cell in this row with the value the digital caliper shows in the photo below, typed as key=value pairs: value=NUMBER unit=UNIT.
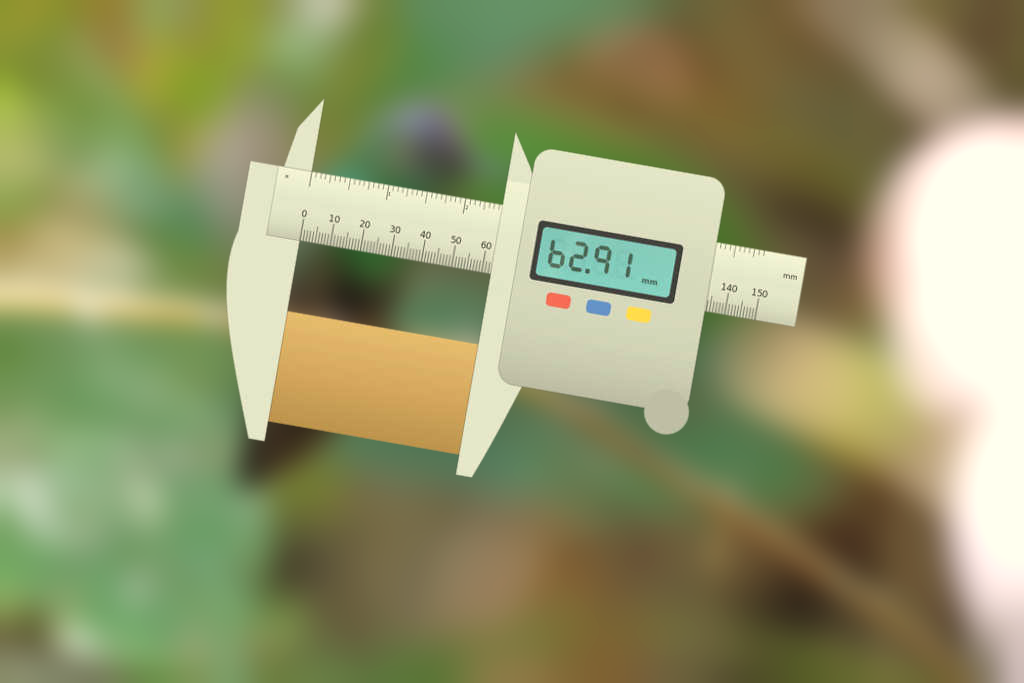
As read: value=62.91 unit=mm
